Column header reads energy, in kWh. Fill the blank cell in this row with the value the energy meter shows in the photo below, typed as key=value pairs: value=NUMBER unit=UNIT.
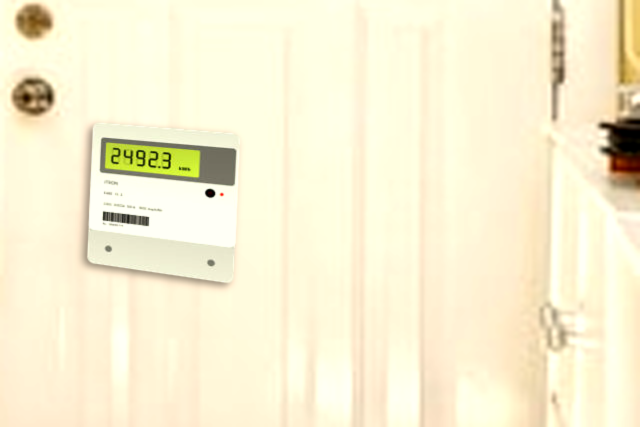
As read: value=2492.3 unit=kWh
